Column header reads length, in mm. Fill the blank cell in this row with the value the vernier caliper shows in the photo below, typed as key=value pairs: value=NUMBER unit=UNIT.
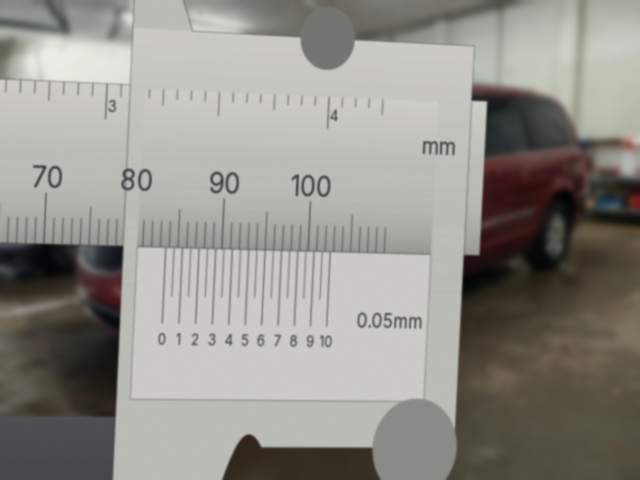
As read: value=83.6 unit=mm
